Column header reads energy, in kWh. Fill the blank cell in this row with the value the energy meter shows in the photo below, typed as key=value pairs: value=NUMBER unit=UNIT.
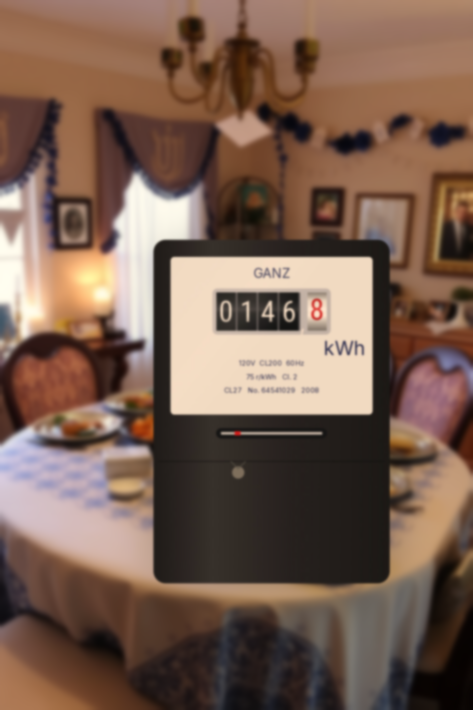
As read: value=146.8 unit=kWh
